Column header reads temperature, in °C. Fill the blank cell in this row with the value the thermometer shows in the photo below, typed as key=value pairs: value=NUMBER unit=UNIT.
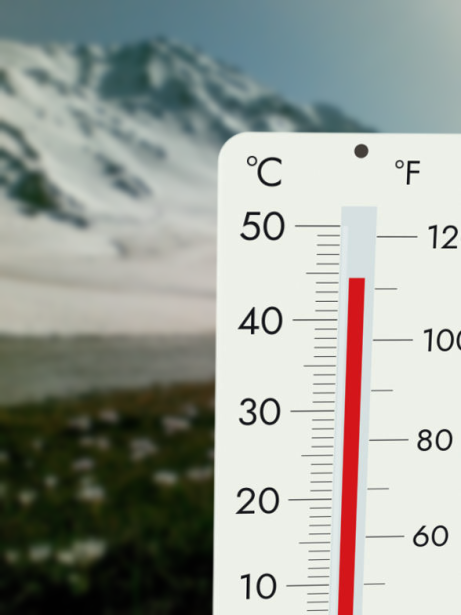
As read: value=44.5 unit=°C
